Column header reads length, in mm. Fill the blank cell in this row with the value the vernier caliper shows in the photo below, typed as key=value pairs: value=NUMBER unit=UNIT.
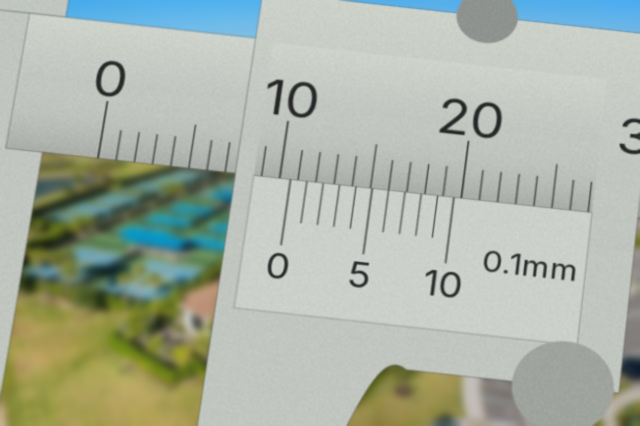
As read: value=10.6 unit=mm
